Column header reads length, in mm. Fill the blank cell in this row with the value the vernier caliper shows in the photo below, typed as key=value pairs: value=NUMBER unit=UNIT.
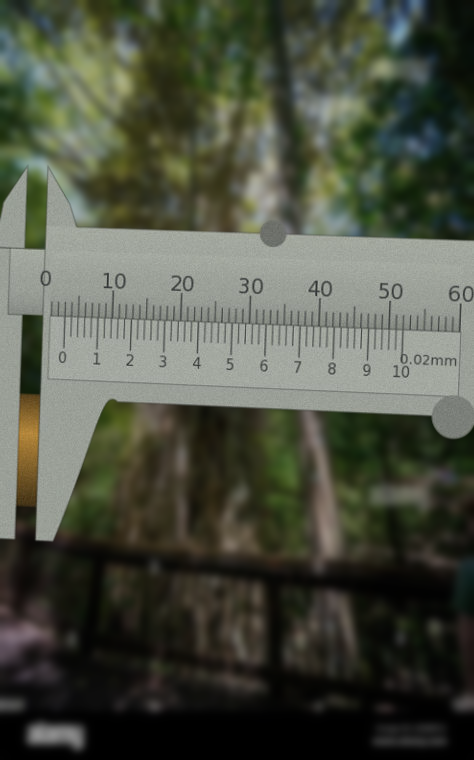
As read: value=3.0 unit=mm
